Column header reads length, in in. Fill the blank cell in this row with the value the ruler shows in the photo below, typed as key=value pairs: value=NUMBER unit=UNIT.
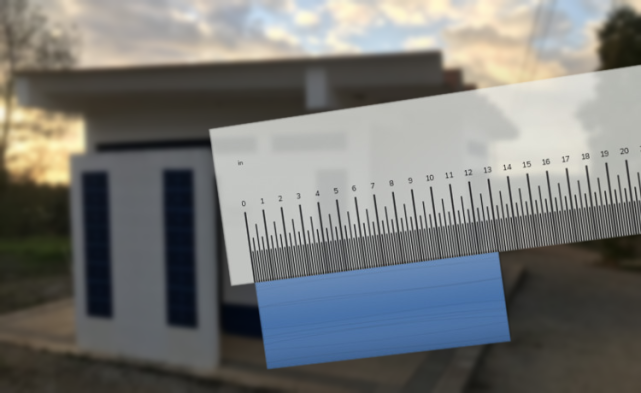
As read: value=13 unit=in
